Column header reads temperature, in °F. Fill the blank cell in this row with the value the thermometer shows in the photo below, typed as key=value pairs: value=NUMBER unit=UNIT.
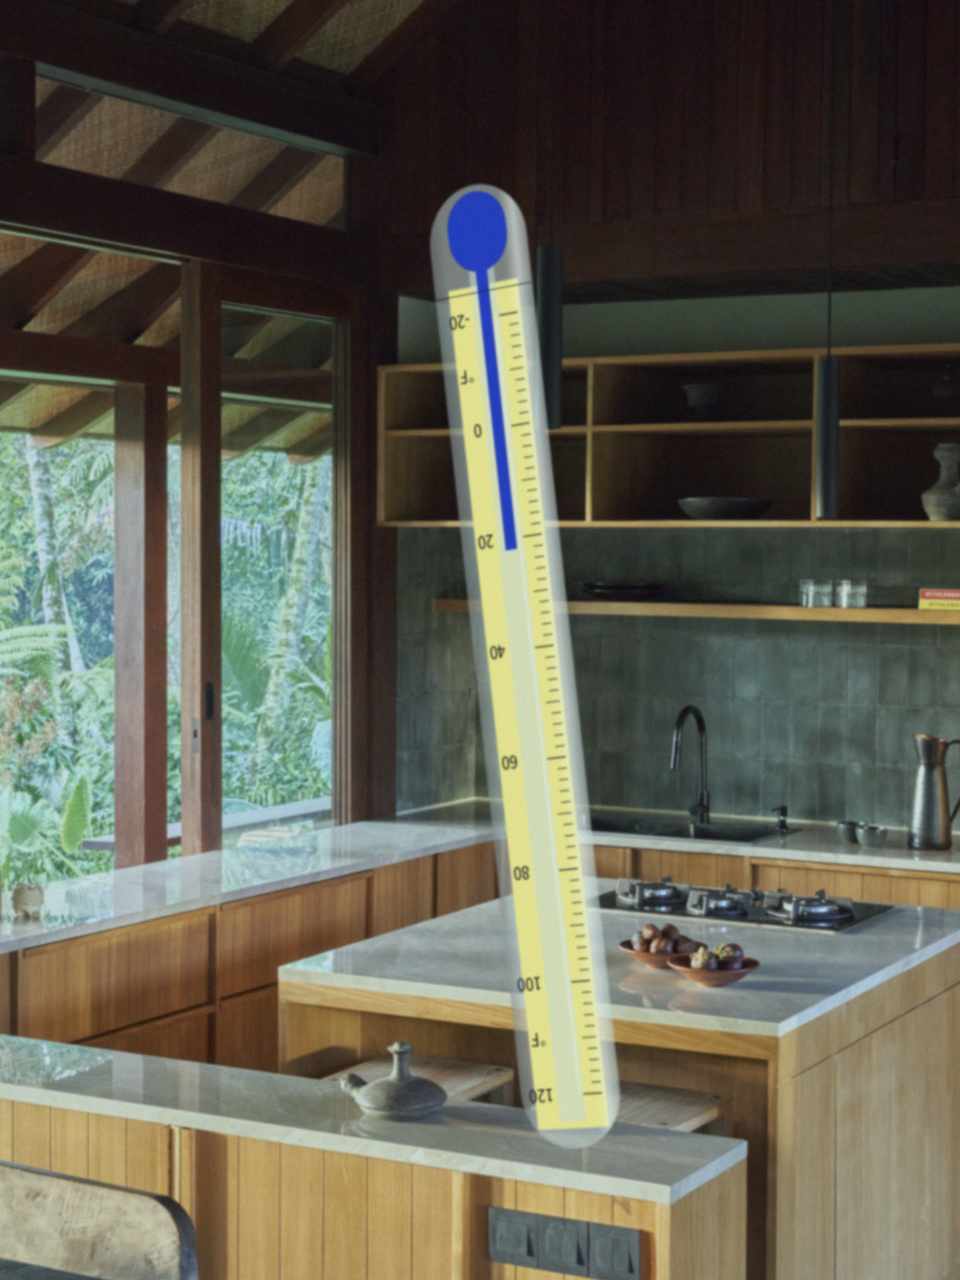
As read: value=22 unit=°F
